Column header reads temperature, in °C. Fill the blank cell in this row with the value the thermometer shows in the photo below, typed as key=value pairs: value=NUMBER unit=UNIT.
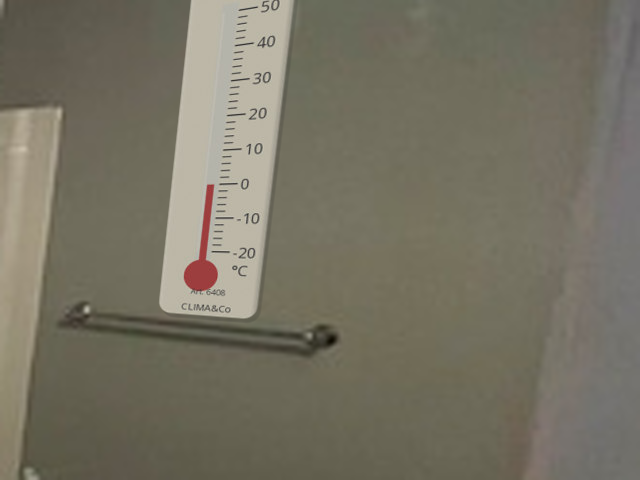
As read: value=0 unit=°C
